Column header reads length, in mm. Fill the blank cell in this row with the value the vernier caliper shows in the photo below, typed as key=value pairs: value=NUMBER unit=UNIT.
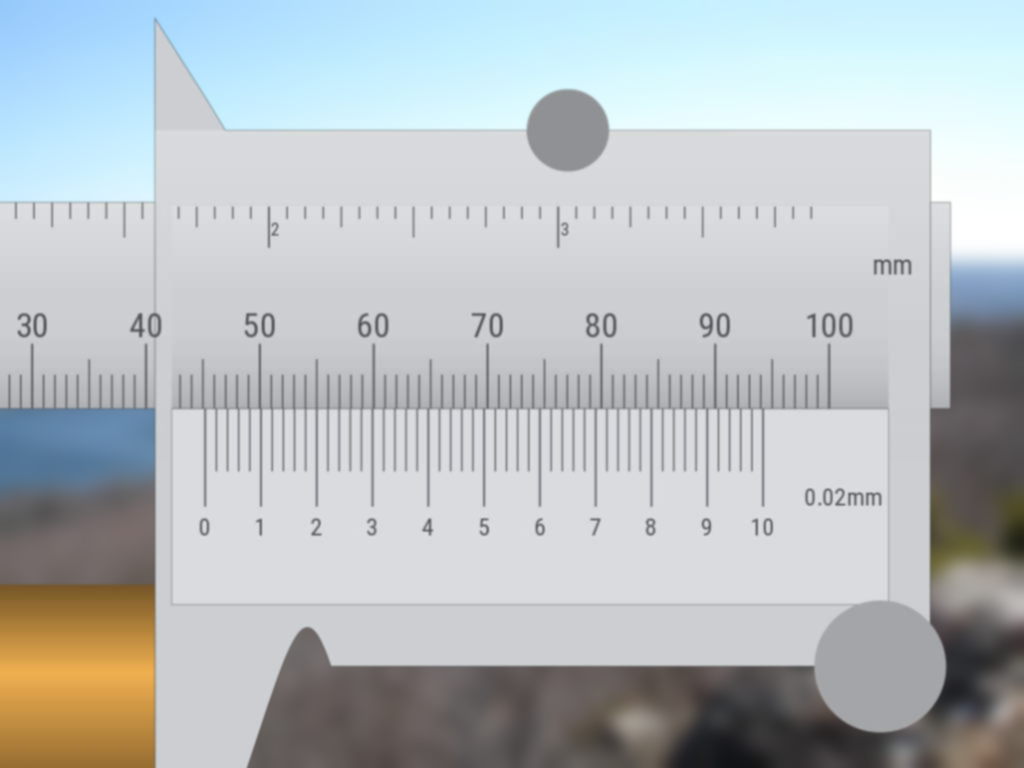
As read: value=45.2 unit=mm
